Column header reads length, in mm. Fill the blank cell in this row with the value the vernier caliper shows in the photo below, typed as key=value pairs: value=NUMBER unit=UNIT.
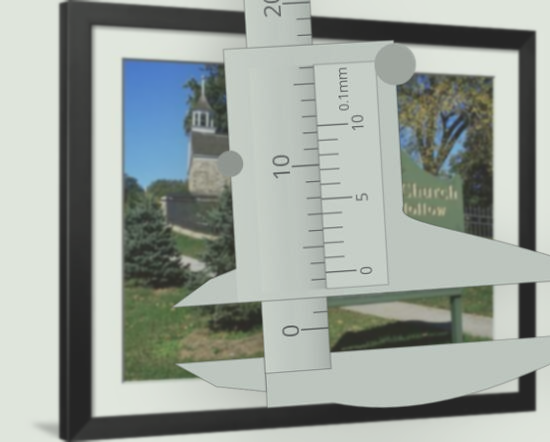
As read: value=3.4 unit=mm
